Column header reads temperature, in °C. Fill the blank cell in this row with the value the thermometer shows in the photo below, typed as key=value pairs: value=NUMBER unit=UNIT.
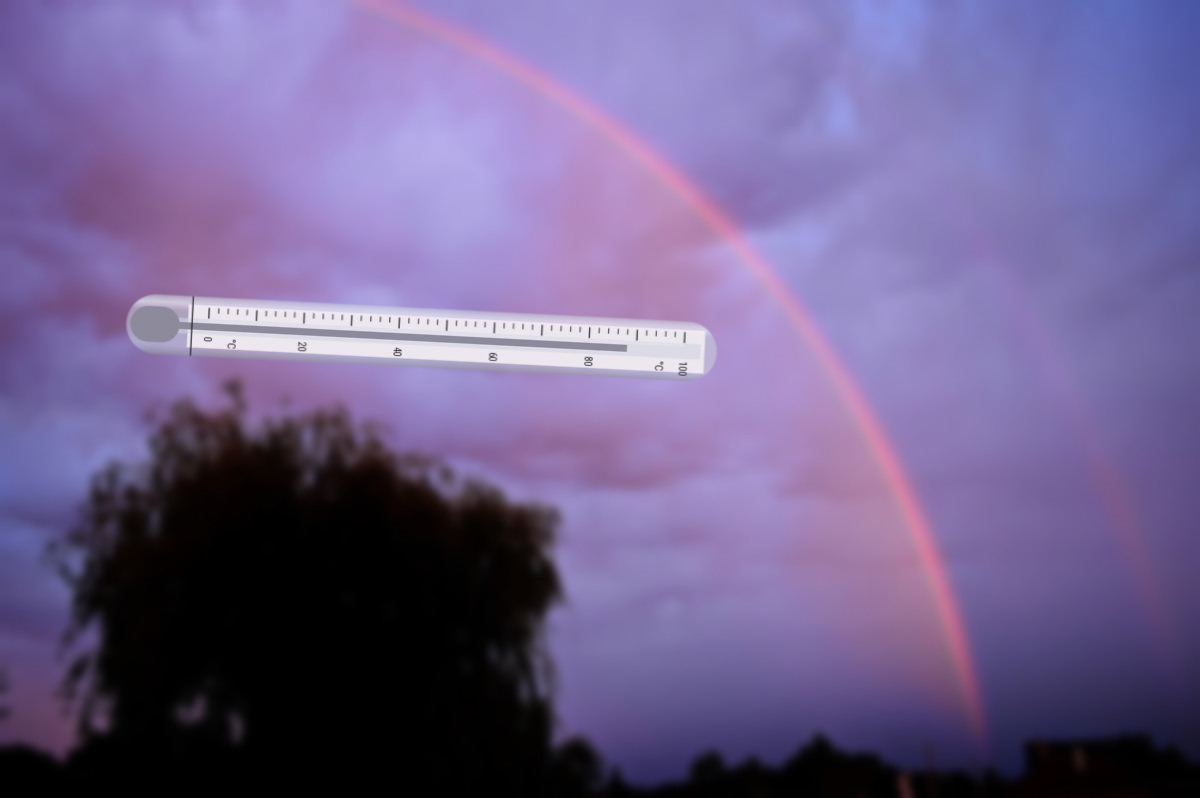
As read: value=88 unit=°C
